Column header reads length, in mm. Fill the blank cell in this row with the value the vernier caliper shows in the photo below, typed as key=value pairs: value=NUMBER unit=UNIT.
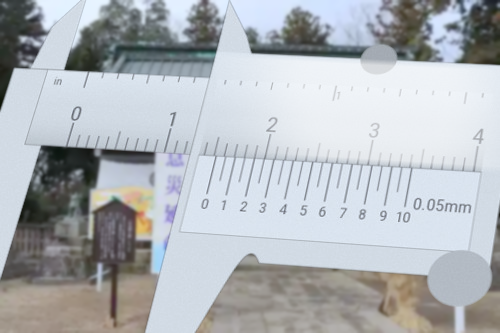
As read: value=15.2 unit=mm
